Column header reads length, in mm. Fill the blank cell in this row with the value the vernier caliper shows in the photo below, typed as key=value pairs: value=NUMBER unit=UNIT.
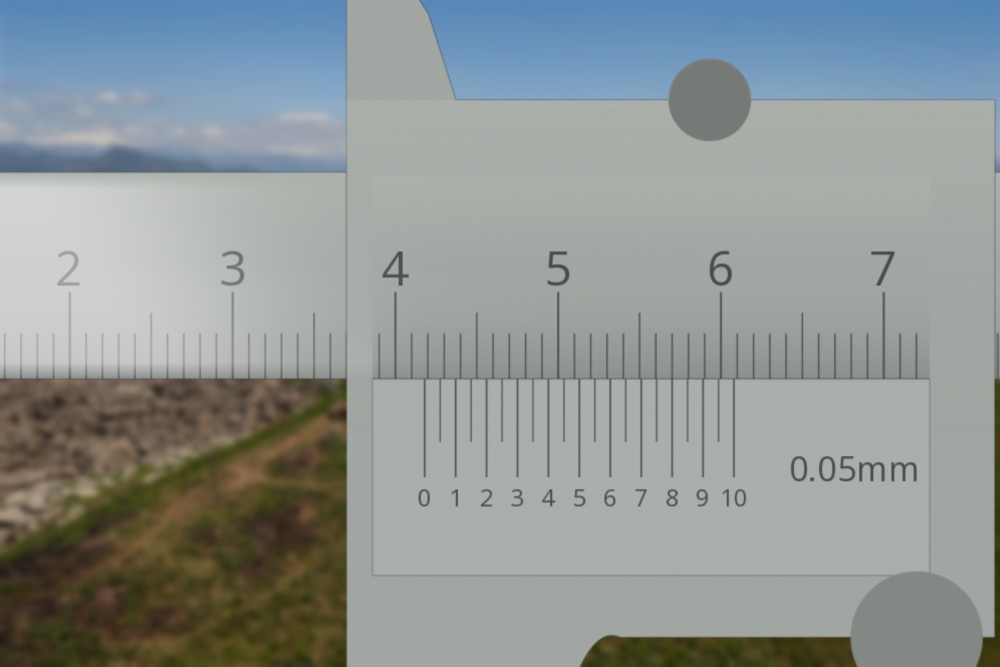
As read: value=41.8 unit=mm
